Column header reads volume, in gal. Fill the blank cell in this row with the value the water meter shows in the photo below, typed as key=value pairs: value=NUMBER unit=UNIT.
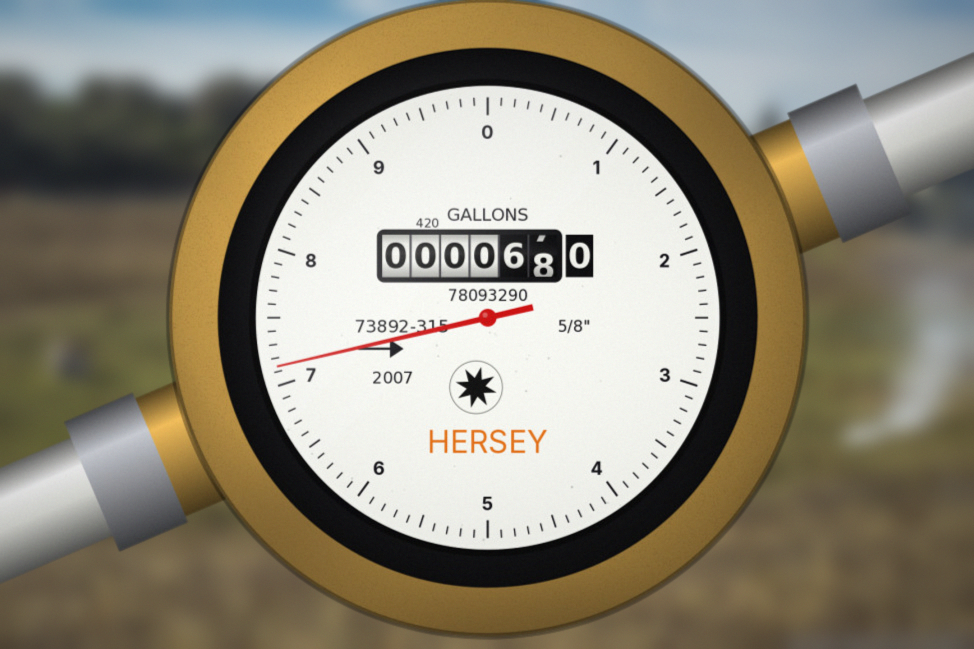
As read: value=677.1 unit=gal
